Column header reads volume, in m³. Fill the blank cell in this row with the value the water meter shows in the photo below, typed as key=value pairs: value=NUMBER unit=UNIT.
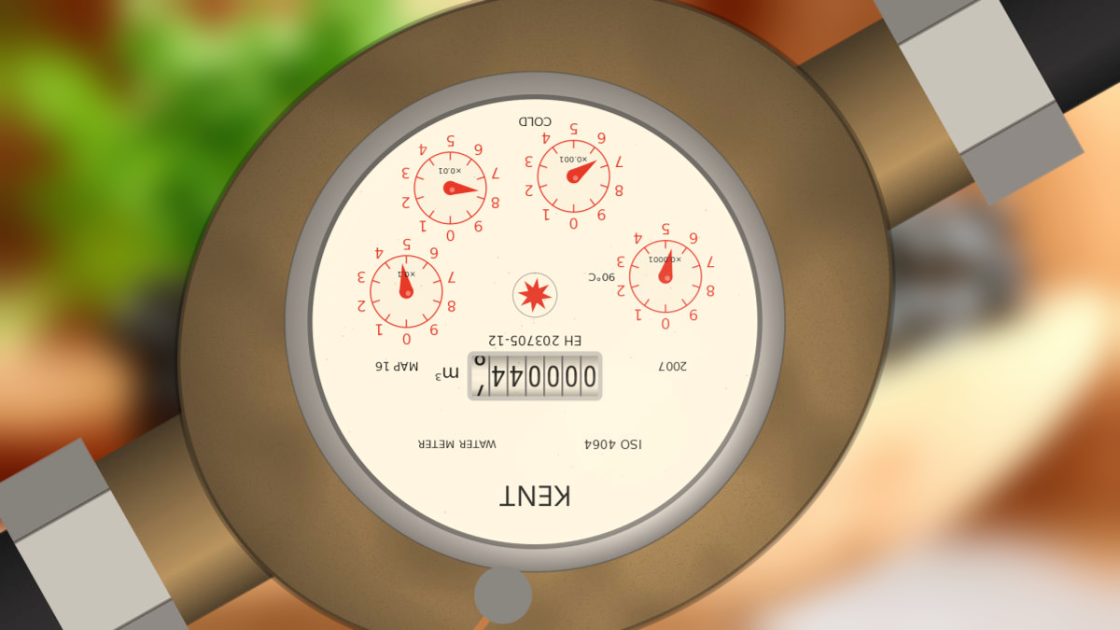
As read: value=447.4765 unit=m³
